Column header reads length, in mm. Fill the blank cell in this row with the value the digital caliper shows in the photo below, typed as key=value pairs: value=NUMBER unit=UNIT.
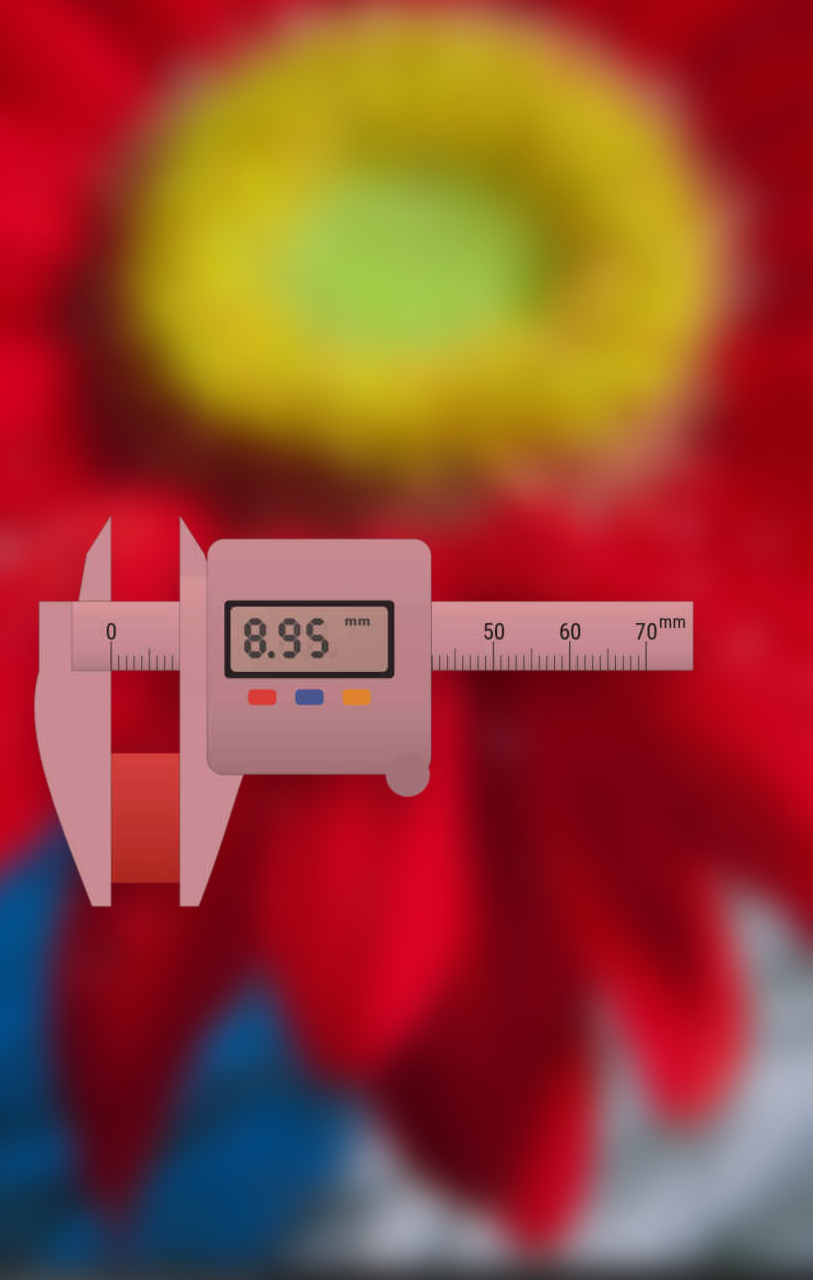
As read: value=8.95 unit=mm
